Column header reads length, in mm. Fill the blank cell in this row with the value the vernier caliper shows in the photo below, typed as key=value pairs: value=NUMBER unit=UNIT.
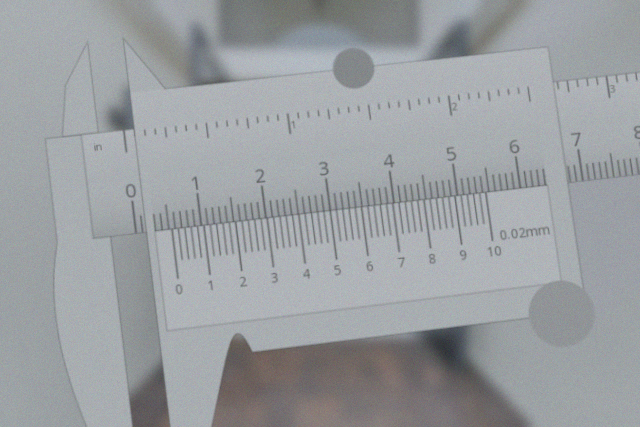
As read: value=5.5 unit=mm
